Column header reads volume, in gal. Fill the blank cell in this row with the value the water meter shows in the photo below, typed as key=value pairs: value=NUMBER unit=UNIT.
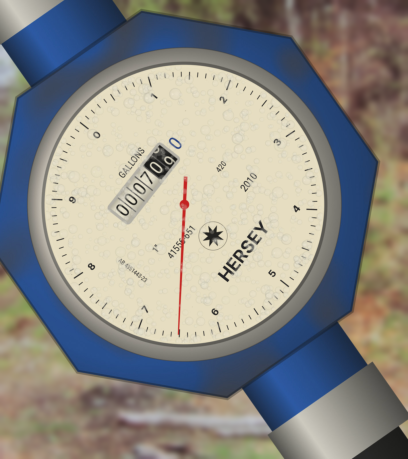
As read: value=7086.5 unit=gal
